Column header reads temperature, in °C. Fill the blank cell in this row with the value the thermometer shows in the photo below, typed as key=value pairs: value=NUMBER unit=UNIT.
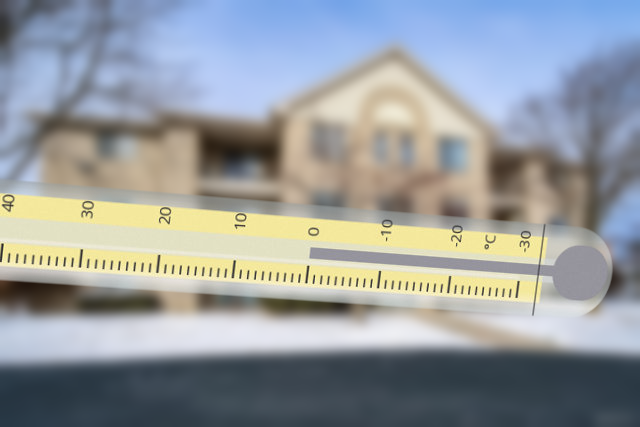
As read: value=0 unit=°C
